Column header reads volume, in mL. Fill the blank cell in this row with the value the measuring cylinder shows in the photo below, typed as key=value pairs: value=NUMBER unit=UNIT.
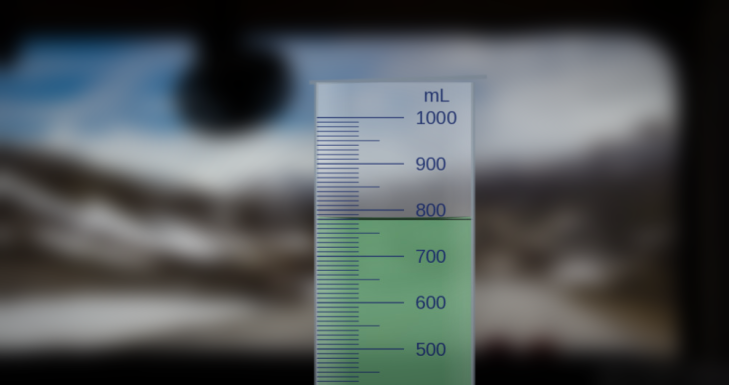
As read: value=780 unit=mL
